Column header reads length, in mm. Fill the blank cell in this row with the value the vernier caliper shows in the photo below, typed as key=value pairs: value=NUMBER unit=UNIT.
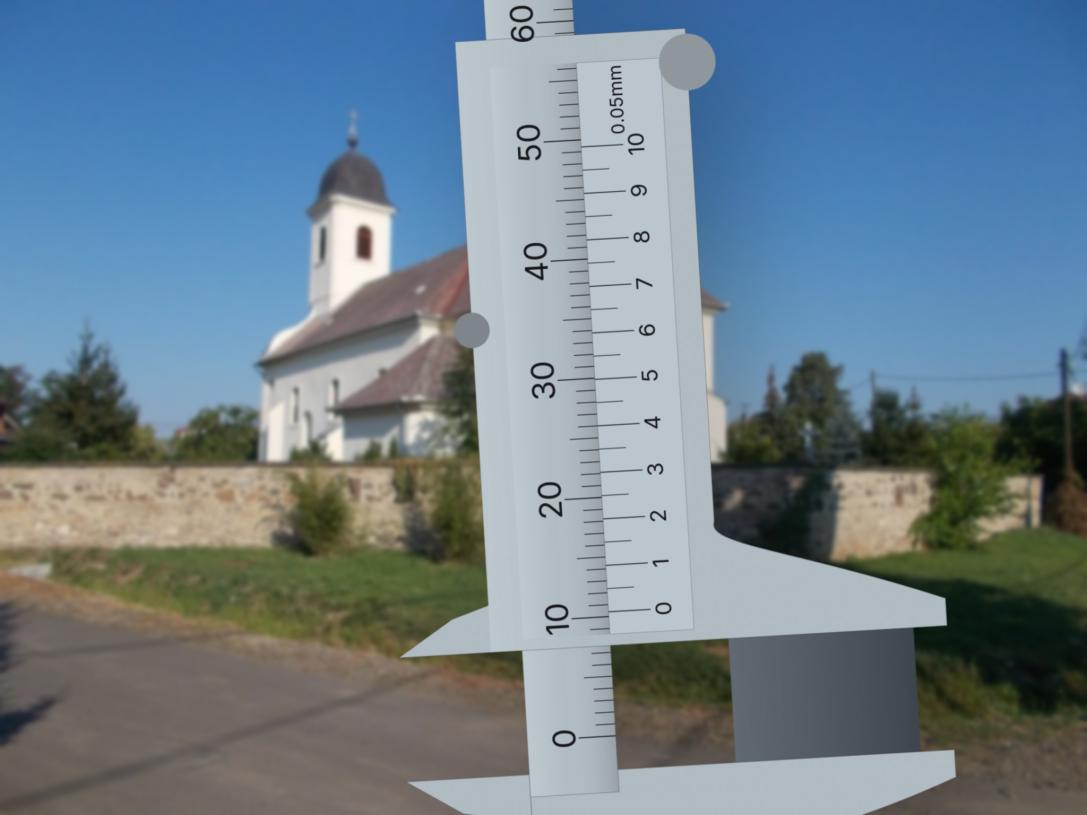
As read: value=10.4 unit=mm
